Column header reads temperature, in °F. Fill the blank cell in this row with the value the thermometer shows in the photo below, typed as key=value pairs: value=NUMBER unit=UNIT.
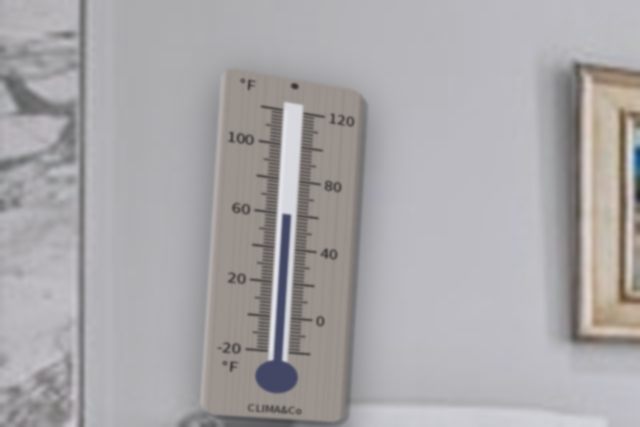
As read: value=60 unit=°F
